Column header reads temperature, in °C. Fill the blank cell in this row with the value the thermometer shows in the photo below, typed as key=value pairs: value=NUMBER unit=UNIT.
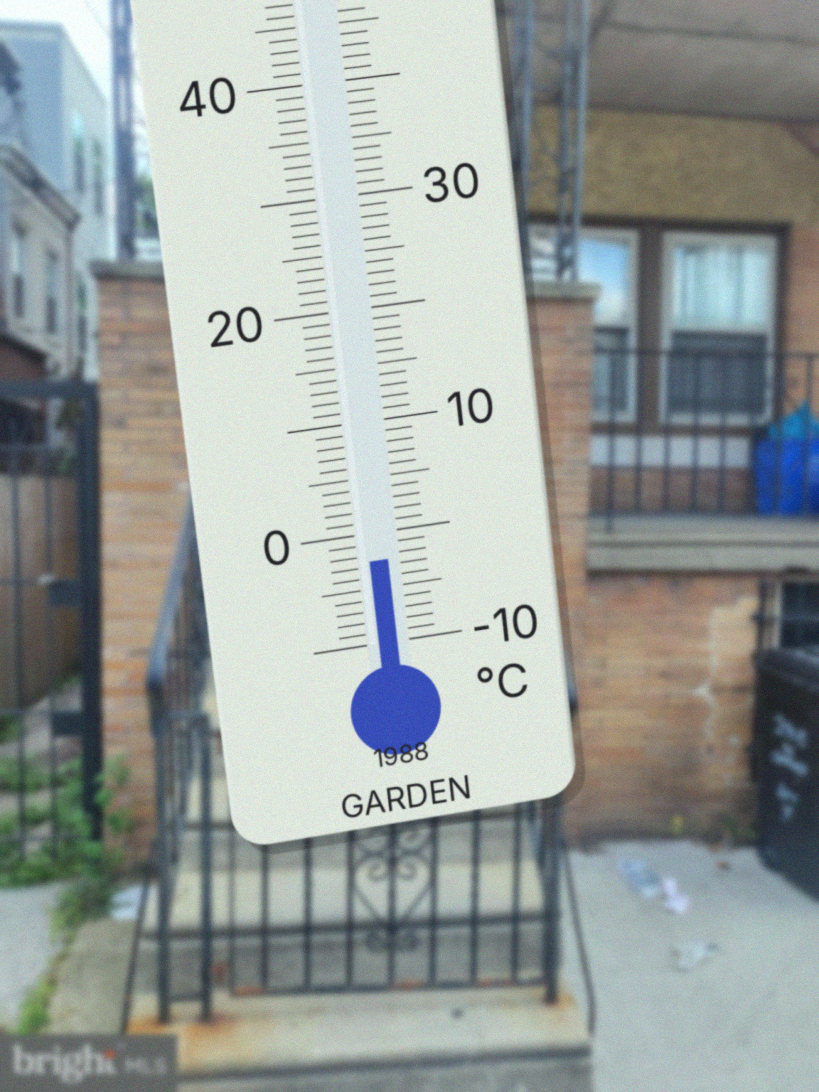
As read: value=-2.5 unit=°C
